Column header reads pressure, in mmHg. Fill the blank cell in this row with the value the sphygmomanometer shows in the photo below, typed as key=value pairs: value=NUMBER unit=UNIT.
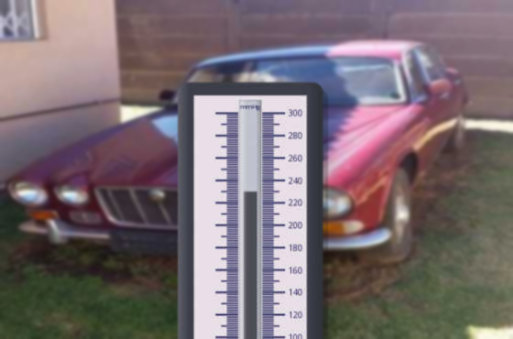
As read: value=230 unit=mmHg
